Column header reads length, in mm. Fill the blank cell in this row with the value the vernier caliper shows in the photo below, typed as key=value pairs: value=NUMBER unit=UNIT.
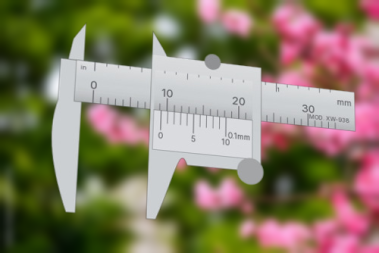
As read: value=9.2 unit=mm
